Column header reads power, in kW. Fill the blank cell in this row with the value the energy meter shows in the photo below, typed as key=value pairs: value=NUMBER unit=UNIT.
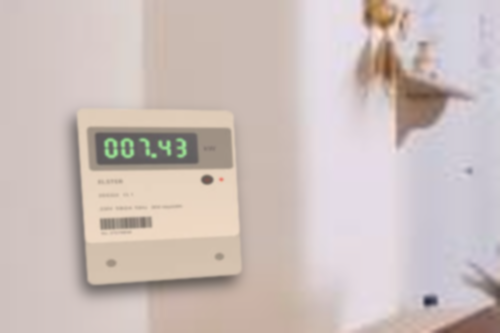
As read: value=7.43 unit=kW
